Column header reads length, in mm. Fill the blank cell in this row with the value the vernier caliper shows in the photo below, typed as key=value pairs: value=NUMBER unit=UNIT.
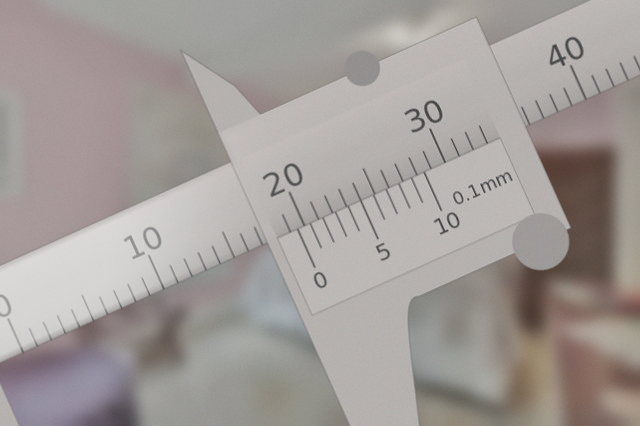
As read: value=19.5 unit=mm
